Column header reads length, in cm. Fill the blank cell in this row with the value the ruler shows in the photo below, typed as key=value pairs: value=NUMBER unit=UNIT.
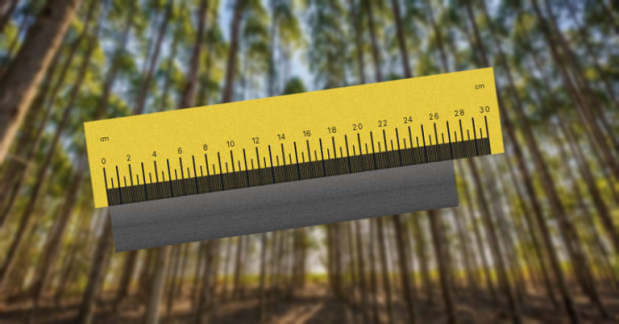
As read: value=27 unit=cm
